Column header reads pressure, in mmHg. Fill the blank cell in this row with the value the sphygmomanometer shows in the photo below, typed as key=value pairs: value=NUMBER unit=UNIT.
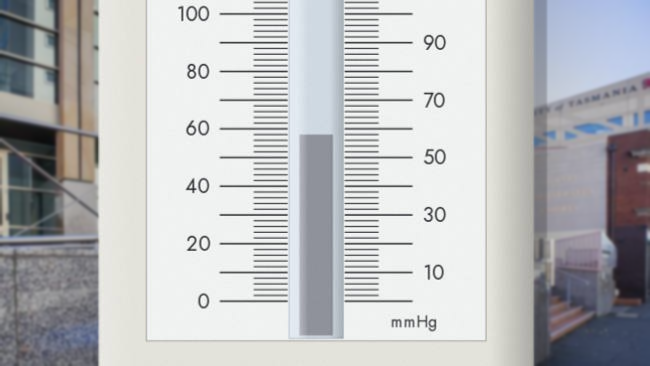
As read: value=58 unit=mmHg
